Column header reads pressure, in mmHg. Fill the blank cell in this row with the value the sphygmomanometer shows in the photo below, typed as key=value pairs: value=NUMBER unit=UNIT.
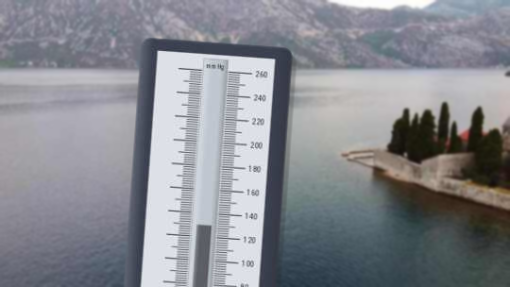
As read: value=130 unit=mmHg
